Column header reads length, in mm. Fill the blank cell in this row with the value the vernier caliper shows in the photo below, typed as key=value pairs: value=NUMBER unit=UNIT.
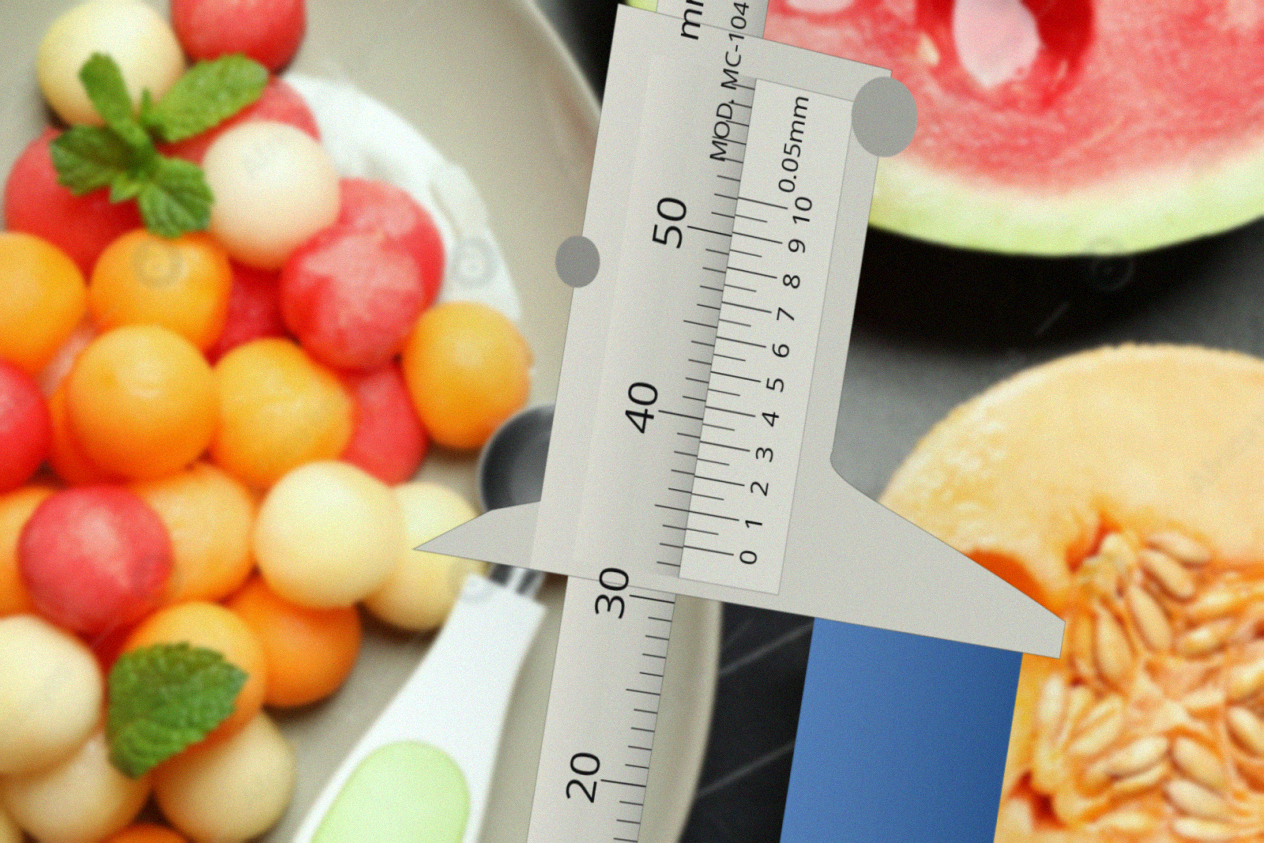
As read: value=33.1 unit=mm
